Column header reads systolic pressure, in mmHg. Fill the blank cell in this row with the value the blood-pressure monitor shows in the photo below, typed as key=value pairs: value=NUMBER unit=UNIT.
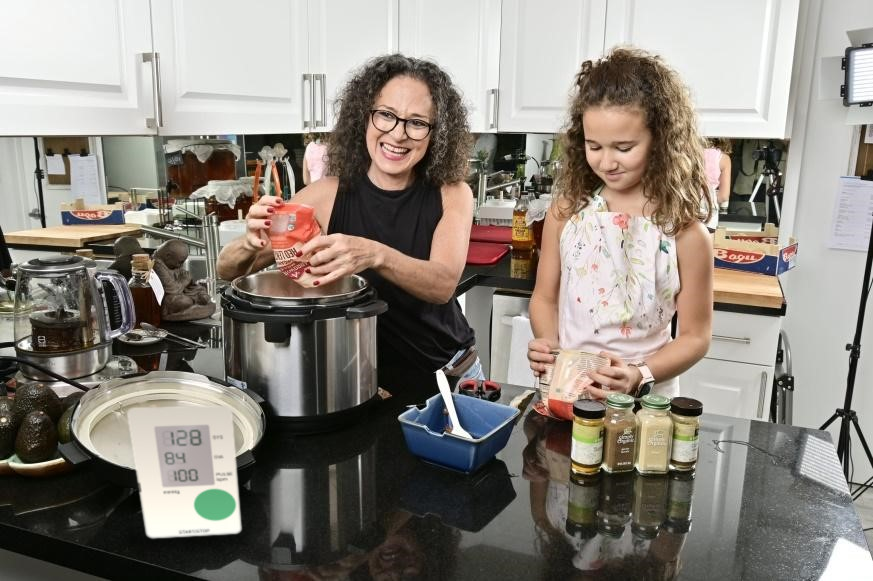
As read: value=128 unit=mmHg
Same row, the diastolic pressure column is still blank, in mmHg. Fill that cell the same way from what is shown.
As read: value=84 unit=mmHg
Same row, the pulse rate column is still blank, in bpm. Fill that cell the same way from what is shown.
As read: value=100 unit=bpm
